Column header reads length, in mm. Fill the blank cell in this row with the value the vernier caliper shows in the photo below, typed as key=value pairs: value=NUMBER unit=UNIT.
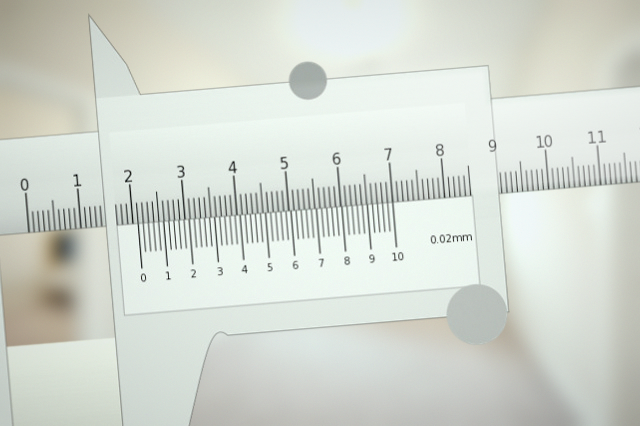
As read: value=21.0 unit=mm
